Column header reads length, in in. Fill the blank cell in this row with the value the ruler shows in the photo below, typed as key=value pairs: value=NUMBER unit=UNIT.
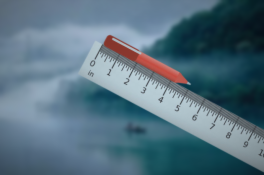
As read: value=5 unit=in
